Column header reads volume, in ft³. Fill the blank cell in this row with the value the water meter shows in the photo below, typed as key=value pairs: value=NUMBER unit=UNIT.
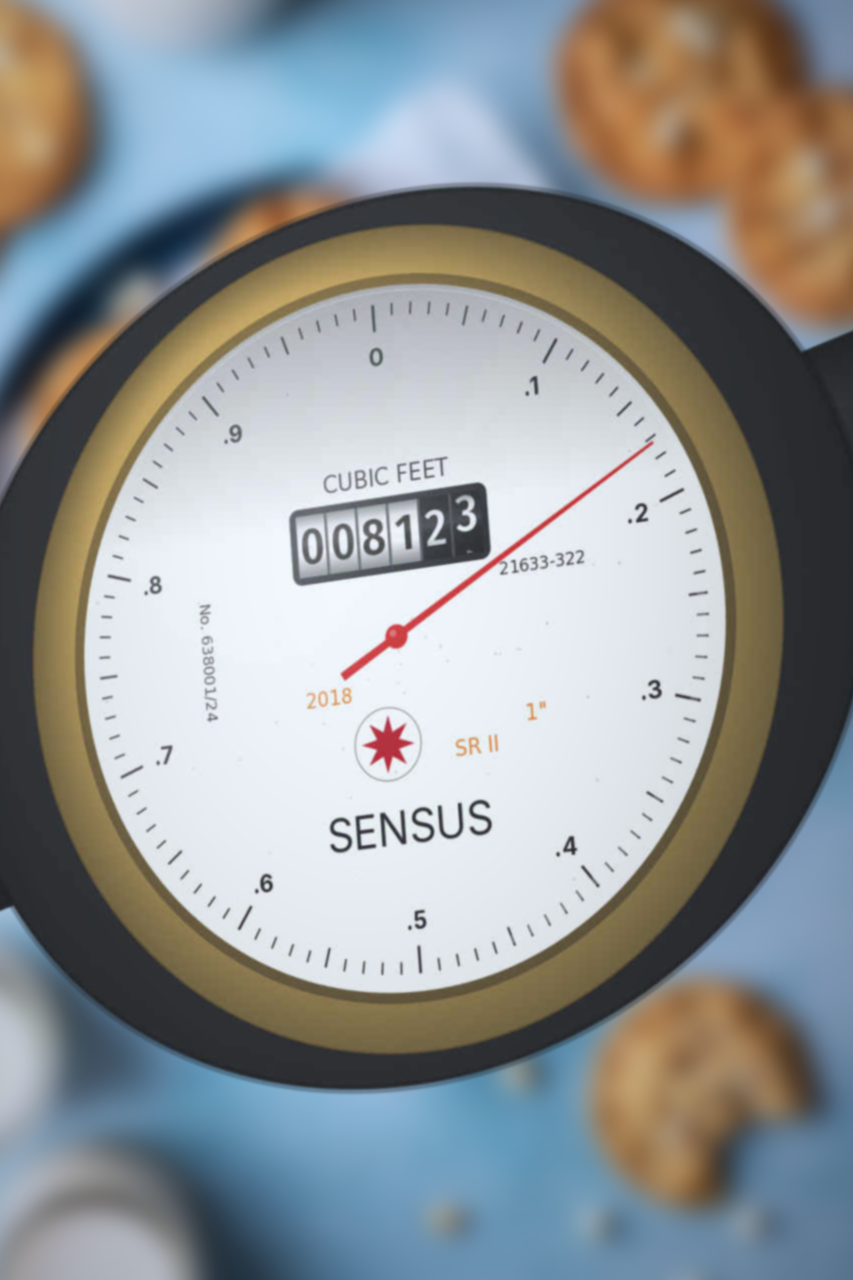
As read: value=8123.17 unit=ft³
